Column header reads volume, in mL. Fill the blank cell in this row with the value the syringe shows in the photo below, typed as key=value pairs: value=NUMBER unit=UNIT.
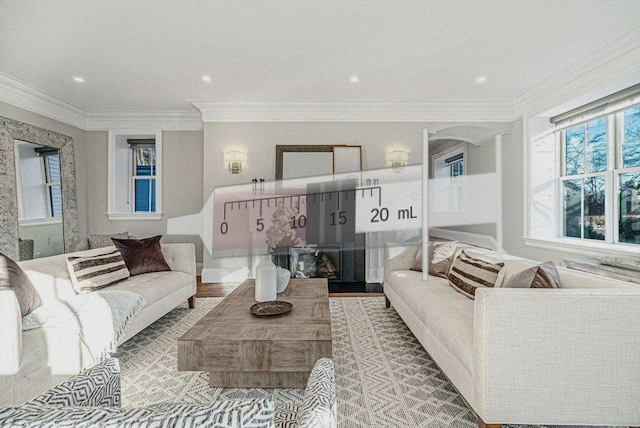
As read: value=11 unit=mL
